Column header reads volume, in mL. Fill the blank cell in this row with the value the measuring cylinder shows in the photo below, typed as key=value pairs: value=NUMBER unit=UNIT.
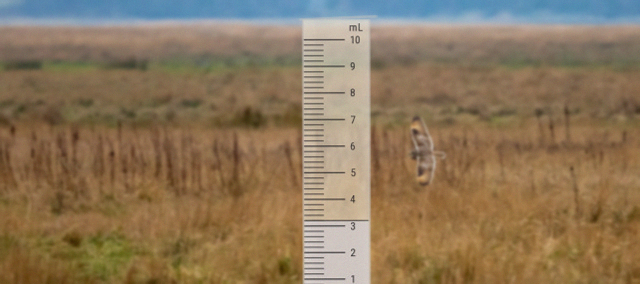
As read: value=3.2 unit=mL
